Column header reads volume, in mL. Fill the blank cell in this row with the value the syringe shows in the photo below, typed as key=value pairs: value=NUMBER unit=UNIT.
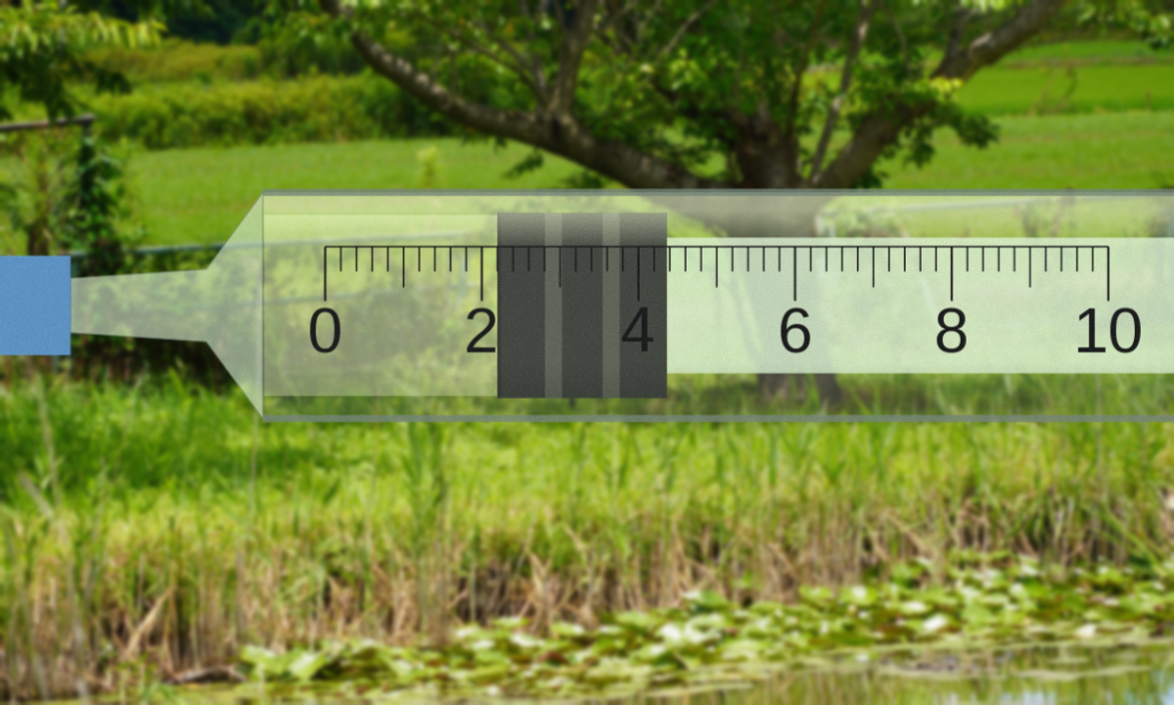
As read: value=2.2 unit=mL
